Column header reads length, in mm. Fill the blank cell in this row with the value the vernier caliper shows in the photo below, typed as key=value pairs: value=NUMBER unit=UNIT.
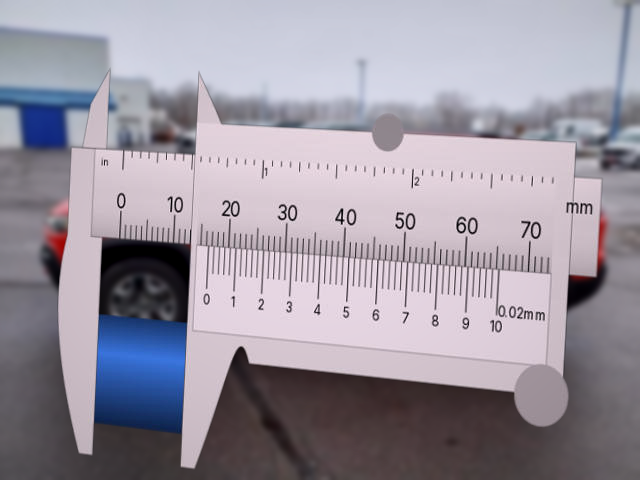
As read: value=16.4 unit=mm
